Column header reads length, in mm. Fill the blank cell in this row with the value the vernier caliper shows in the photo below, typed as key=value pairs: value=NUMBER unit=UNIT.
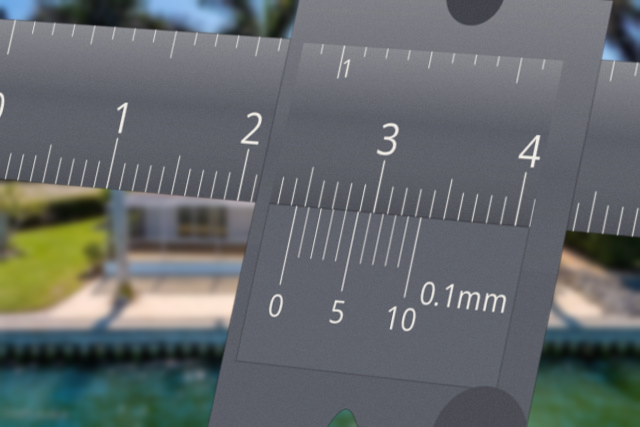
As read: value=24.4 unit=mm
